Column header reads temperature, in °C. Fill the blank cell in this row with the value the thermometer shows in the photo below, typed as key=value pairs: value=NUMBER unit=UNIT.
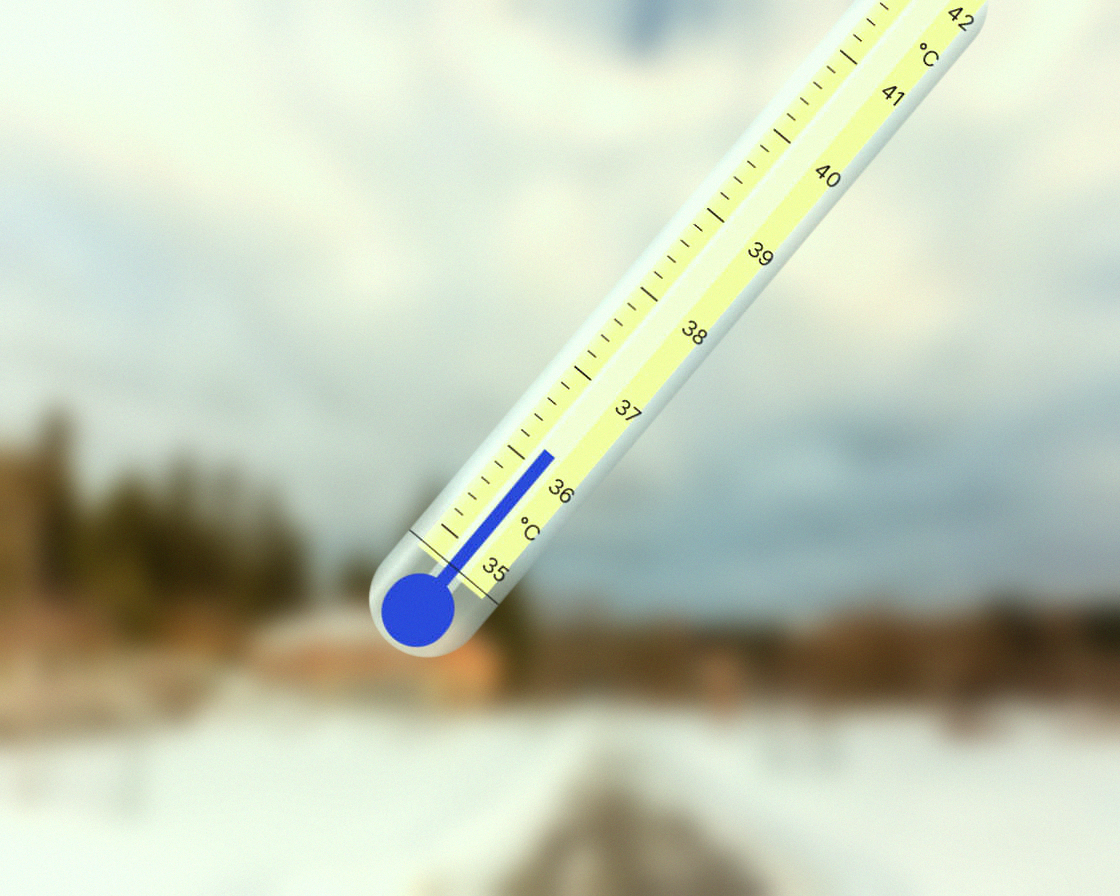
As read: value=36.2 unit=°C
